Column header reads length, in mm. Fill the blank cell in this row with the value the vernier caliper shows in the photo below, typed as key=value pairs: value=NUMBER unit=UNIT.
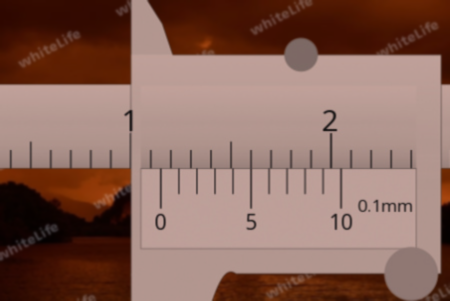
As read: value=11.5 unit=mm
